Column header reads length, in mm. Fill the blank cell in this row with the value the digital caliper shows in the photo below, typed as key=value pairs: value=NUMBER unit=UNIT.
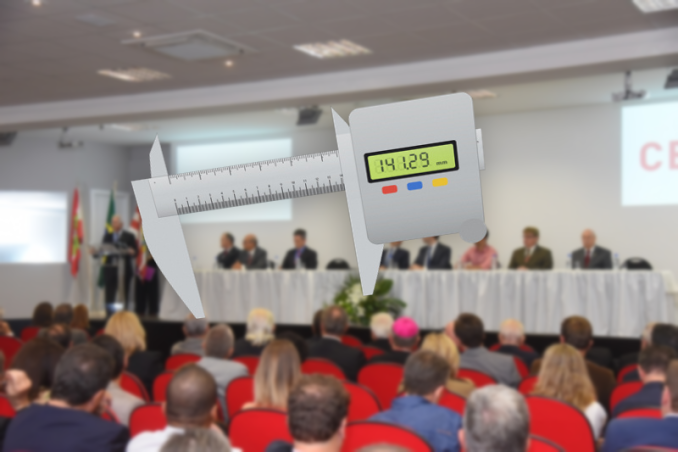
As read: value=141.29 unit=mm
